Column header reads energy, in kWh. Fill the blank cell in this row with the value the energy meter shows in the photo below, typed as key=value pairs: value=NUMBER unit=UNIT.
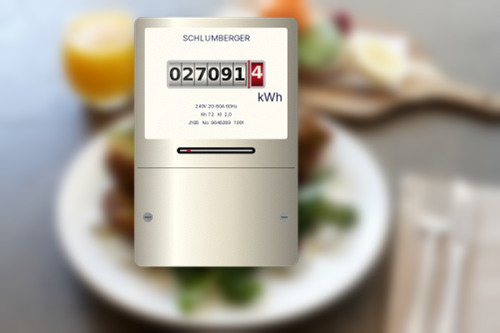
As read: value=27091.4 unit=kWh
